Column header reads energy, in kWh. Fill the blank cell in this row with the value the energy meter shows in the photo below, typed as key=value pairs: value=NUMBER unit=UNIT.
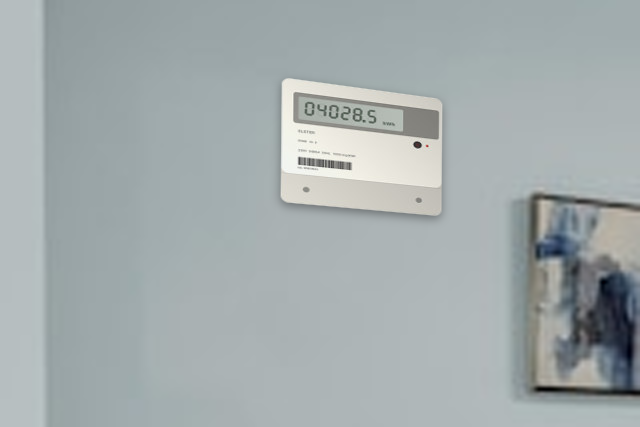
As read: value=4028.5 unit=kWh
